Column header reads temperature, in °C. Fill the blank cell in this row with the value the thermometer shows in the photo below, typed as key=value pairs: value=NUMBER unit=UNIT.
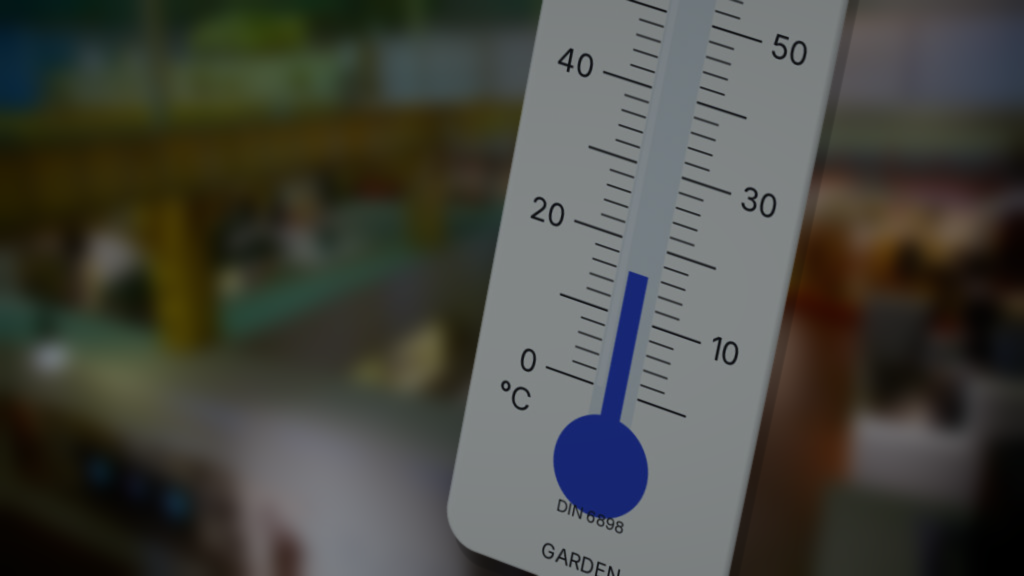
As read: value=16 unit=°C
